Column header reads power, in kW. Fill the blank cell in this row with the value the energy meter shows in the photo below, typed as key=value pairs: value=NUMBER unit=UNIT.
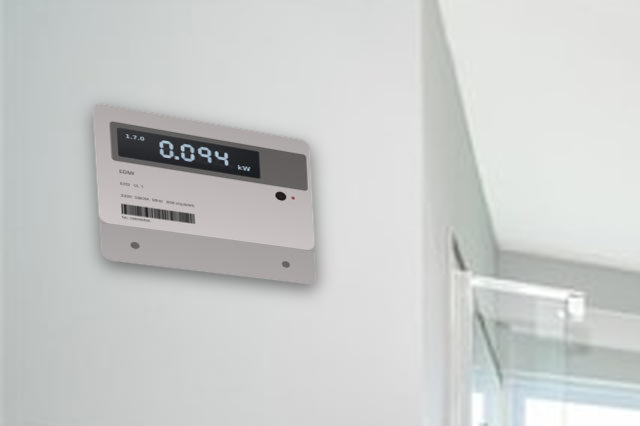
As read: value=0.094 unit=kW
